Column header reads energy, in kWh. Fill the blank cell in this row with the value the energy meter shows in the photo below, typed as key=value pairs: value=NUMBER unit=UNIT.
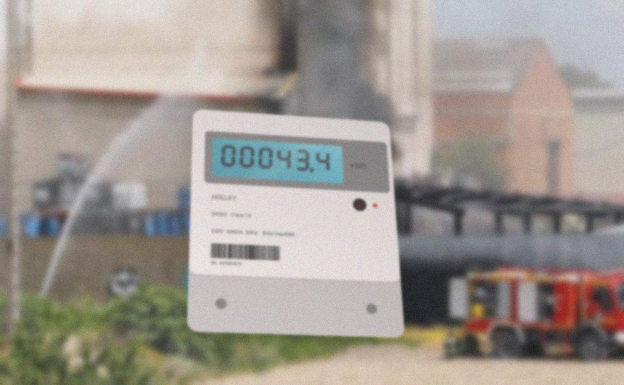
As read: value=43.4 unit=kWh
